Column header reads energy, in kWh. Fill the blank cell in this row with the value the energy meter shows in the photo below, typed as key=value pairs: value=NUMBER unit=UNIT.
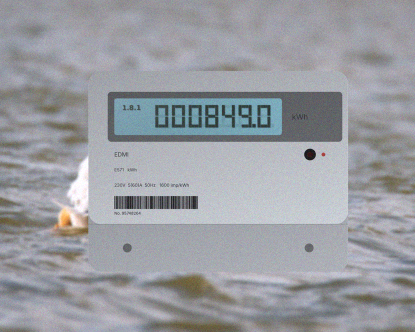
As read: value=849.0 unit=kWh
